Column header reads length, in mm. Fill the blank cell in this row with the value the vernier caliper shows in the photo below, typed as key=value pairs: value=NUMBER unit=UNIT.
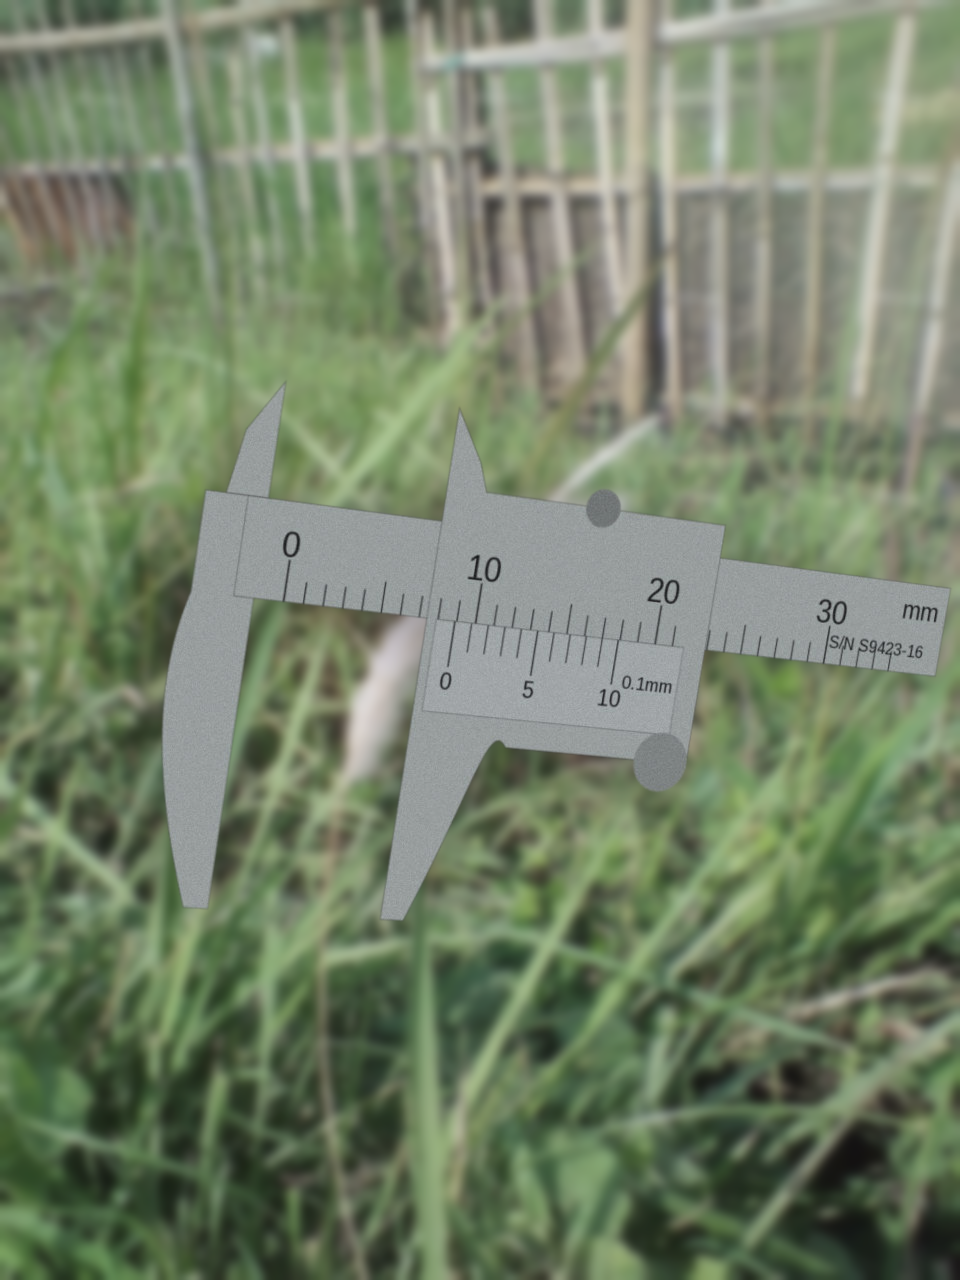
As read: value=8.9 unit=mm
